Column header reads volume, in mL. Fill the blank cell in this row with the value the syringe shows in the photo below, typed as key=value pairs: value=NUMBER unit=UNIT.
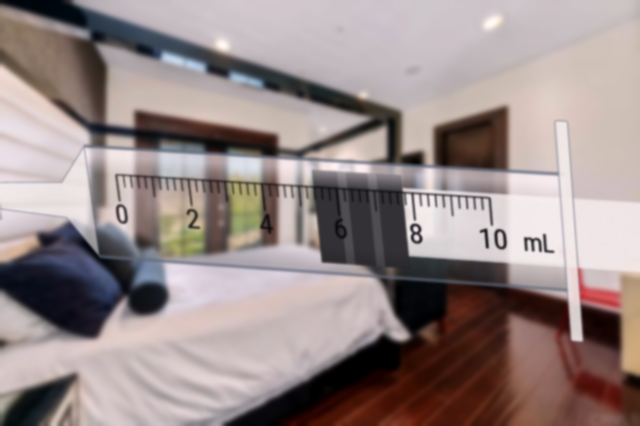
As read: value=5.4 unit=mL
